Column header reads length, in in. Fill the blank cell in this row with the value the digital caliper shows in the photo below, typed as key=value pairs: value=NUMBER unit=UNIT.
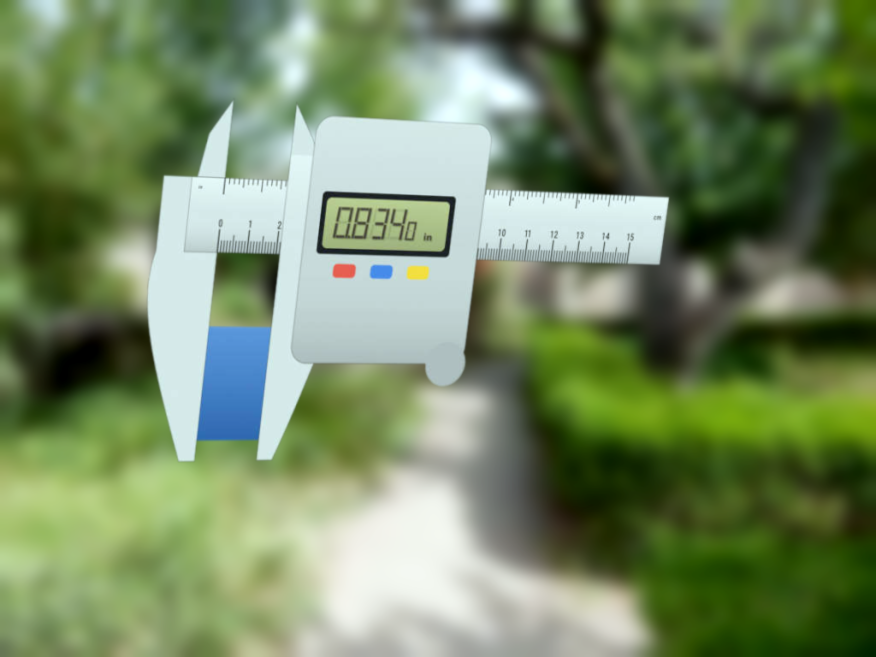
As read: value=0.8340 unit=in
